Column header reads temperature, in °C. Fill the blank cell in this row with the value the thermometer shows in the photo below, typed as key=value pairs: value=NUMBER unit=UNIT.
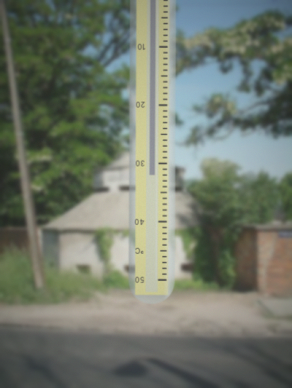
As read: value=32 unit=°C
